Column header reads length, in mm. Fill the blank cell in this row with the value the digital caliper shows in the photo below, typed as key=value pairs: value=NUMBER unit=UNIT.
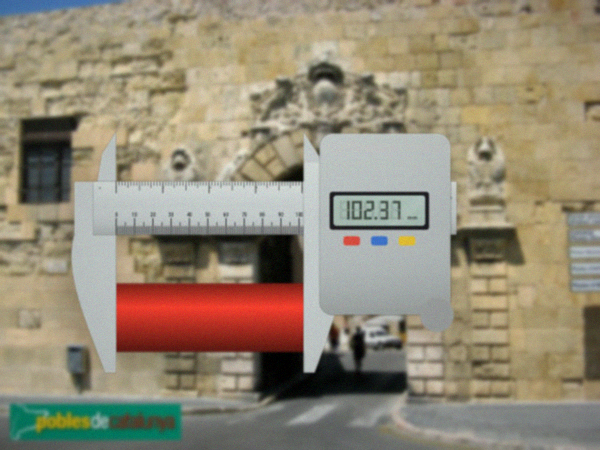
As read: value=102.37 unit=mm
